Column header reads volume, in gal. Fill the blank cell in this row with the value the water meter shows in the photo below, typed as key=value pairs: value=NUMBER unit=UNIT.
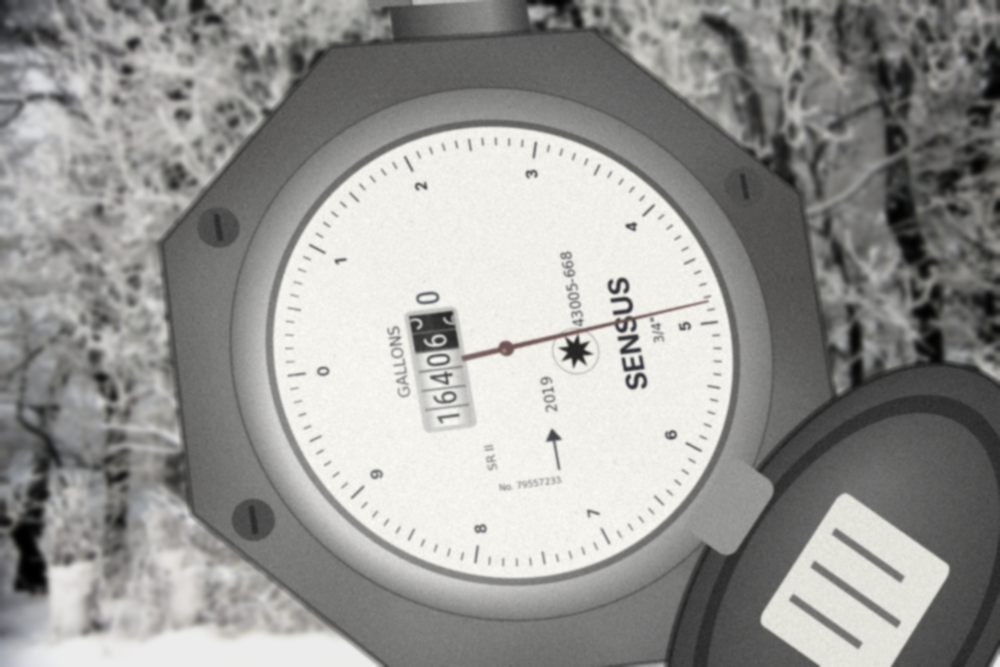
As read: value=1640654.8 unit=gal
